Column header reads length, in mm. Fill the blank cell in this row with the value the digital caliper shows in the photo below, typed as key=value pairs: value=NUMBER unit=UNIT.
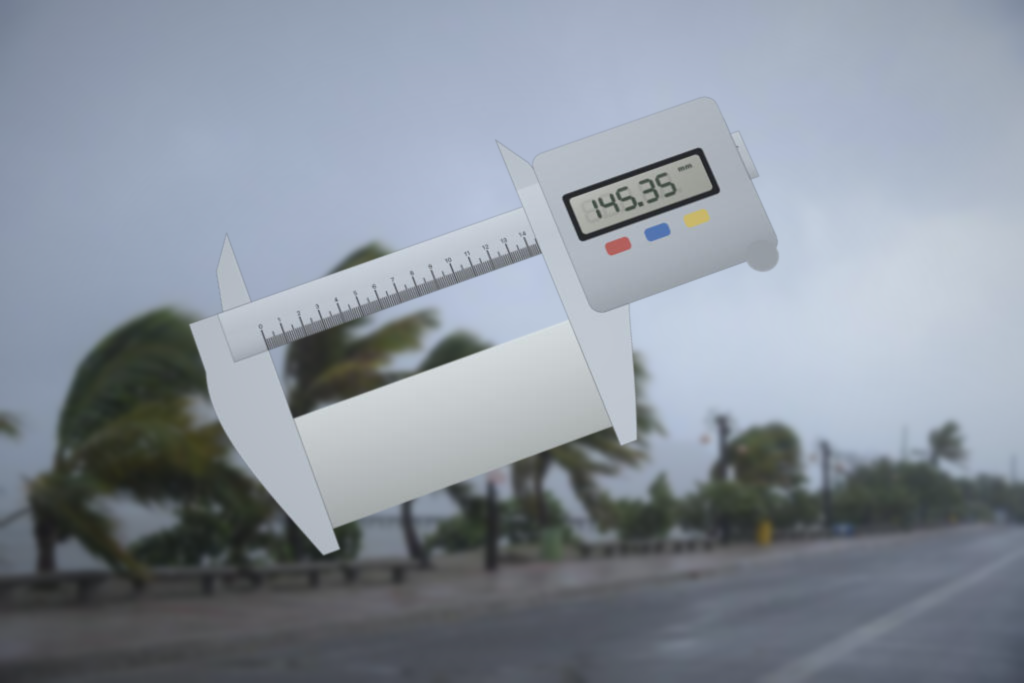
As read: value=145.35 unit=mm
